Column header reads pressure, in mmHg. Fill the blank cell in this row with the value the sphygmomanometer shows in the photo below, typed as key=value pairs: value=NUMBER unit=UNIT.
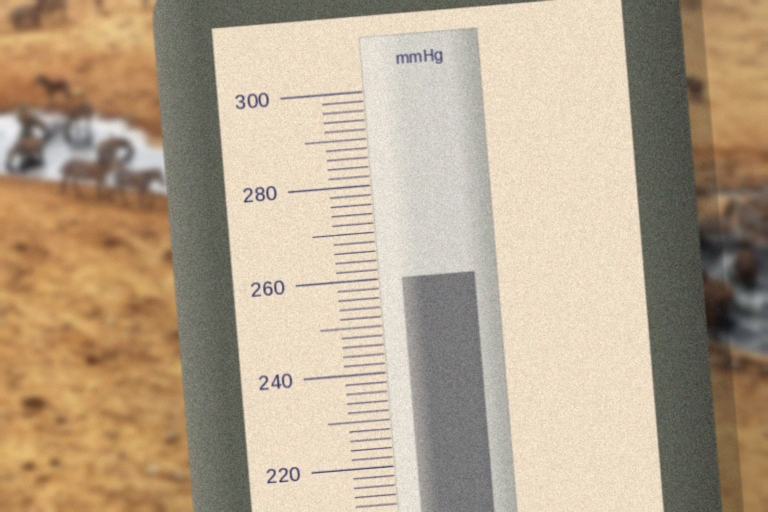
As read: value=260 unit=mmHg
